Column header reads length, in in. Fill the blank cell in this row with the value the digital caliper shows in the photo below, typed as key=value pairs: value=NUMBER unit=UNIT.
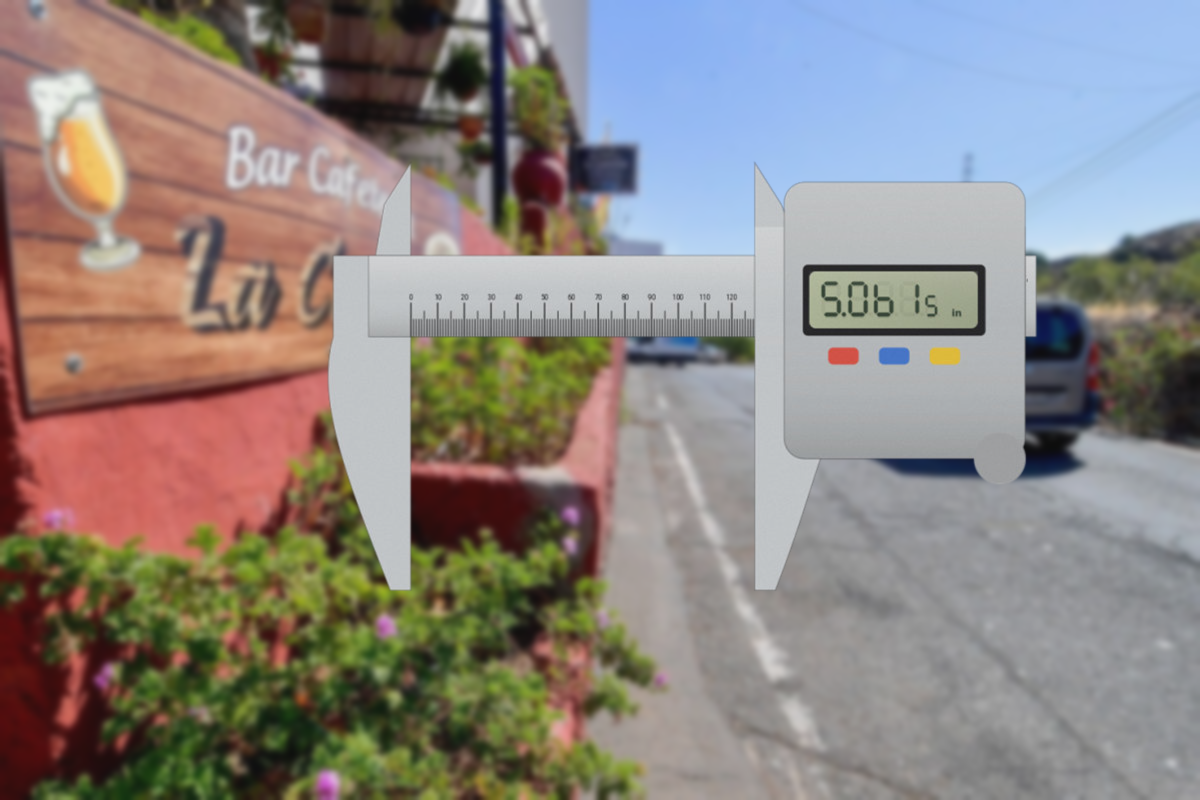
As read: value=5.0615 unit=in
